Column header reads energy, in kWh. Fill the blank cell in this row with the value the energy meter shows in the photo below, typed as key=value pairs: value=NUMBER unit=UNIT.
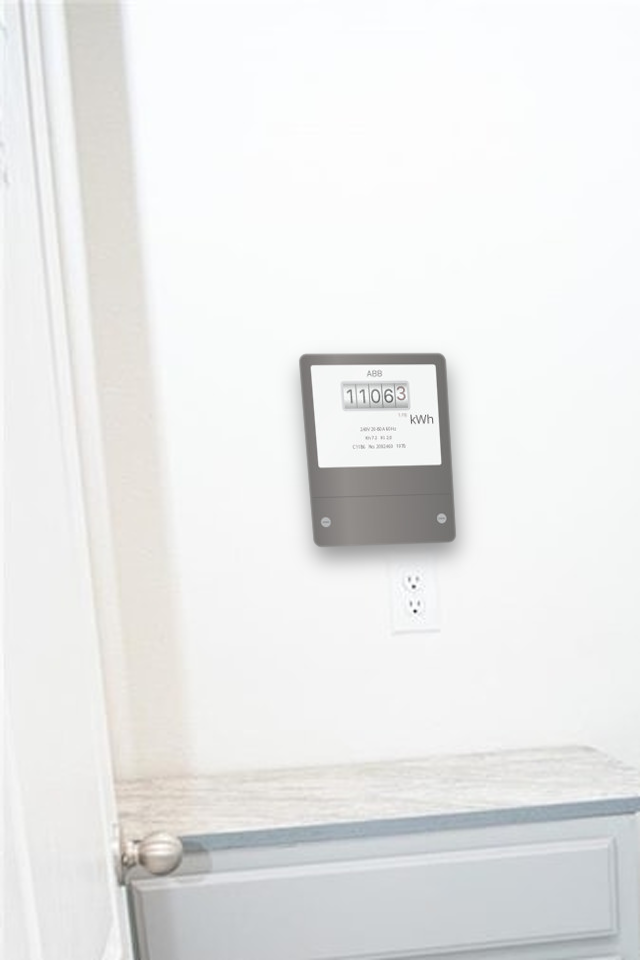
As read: value=1106.3 unit=kWh
